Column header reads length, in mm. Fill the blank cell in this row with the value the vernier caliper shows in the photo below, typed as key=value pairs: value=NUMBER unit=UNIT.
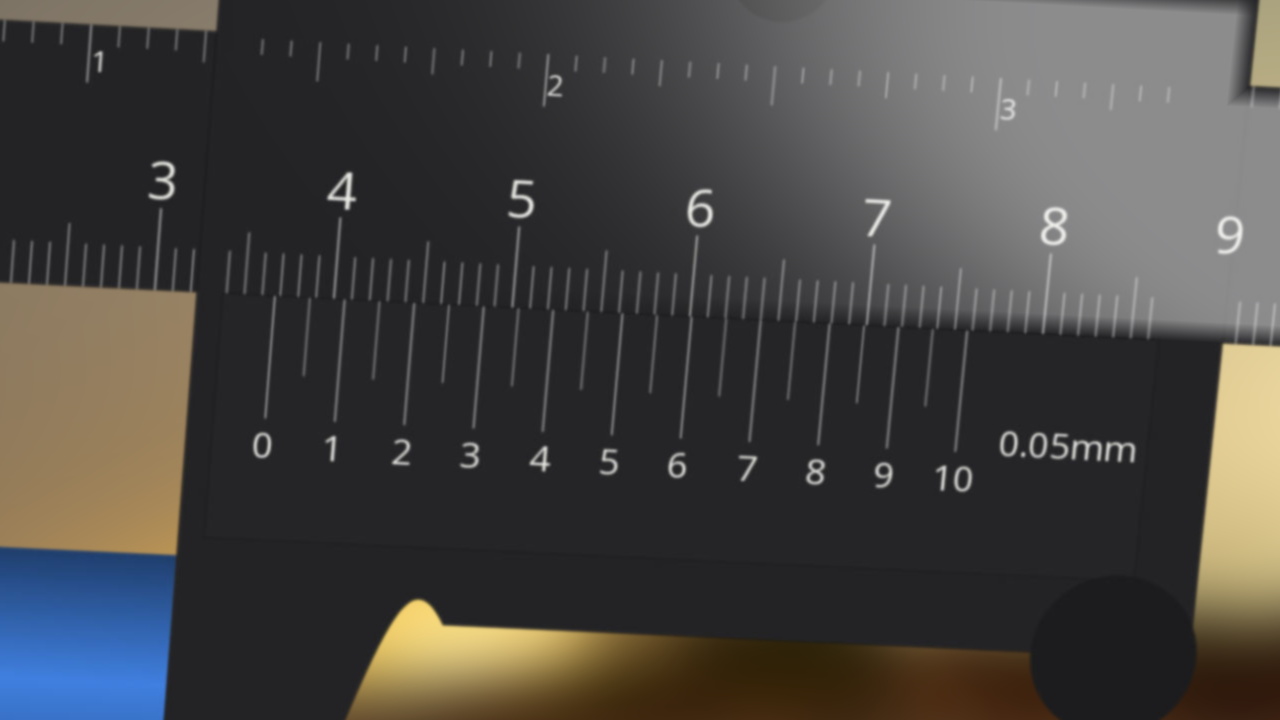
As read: value=36.7 unit=mm
